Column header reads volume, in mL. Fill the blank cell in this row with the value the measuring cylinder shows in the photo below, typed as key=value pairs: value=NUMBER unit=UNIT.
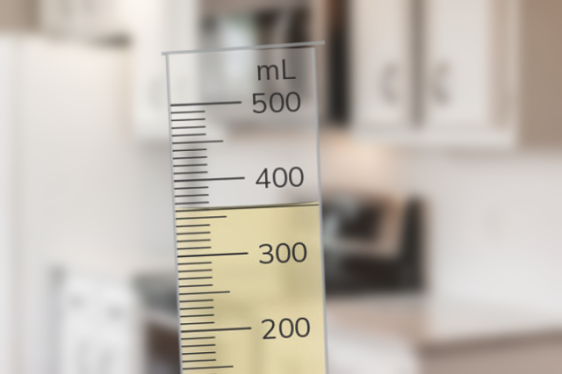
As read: value=360 unit=mL
